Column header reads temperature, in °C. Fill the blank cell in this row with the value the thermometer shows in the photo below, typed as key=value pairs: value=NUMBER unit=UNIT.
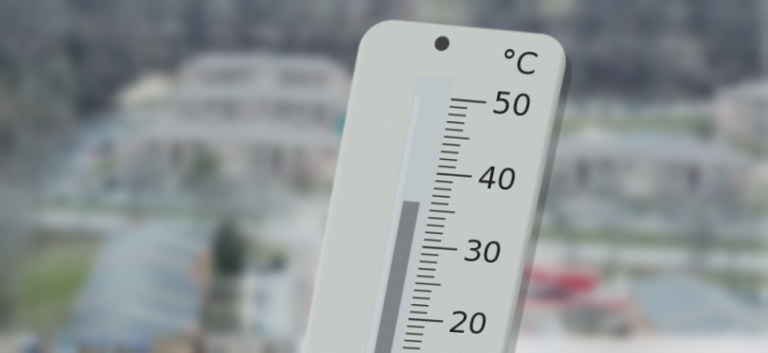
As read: value=36 unit=°C
